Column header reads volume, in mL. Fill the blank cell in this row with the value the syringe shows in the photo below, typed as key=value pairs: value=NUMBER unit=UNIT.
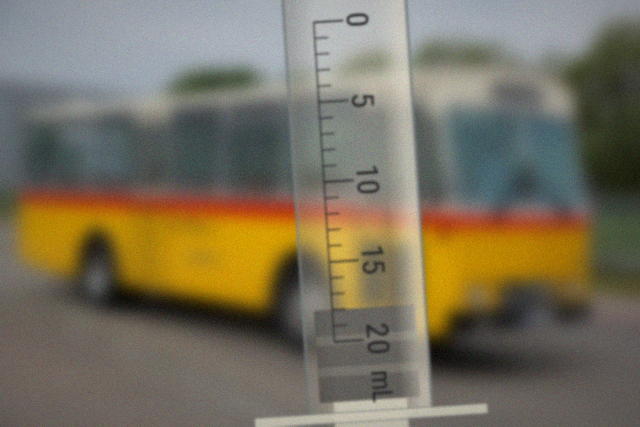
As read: value=18 unit=mL
